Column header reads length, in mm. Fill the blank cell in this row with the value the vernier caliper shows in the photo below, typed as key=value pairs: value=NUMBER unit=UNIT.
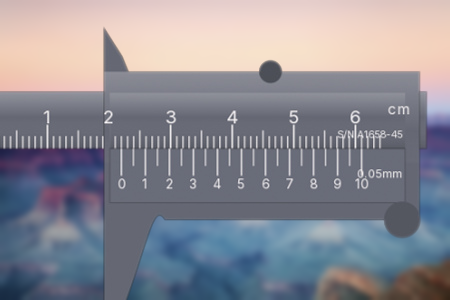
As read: value=22.0 unit=mm
